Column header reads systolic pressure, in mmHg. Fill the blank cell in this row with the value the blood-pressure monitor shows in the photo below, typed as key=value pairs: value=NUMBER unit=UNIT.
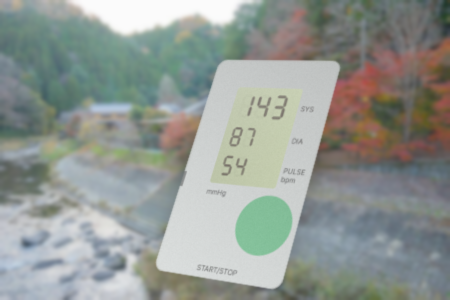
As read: value=143 unit=mmHg
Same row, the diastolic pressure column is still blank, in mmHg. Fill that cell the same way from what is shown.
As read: value=87 unit=mmHg
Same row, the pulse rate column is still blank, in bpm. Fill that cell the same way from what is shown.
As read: value=54 unit=bpm
